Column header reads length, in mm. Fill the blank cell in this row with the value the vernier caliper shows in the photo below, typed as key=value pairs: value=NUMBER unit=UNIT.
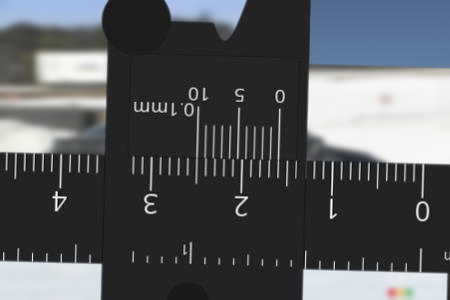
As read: value=16.0 unit=mm
